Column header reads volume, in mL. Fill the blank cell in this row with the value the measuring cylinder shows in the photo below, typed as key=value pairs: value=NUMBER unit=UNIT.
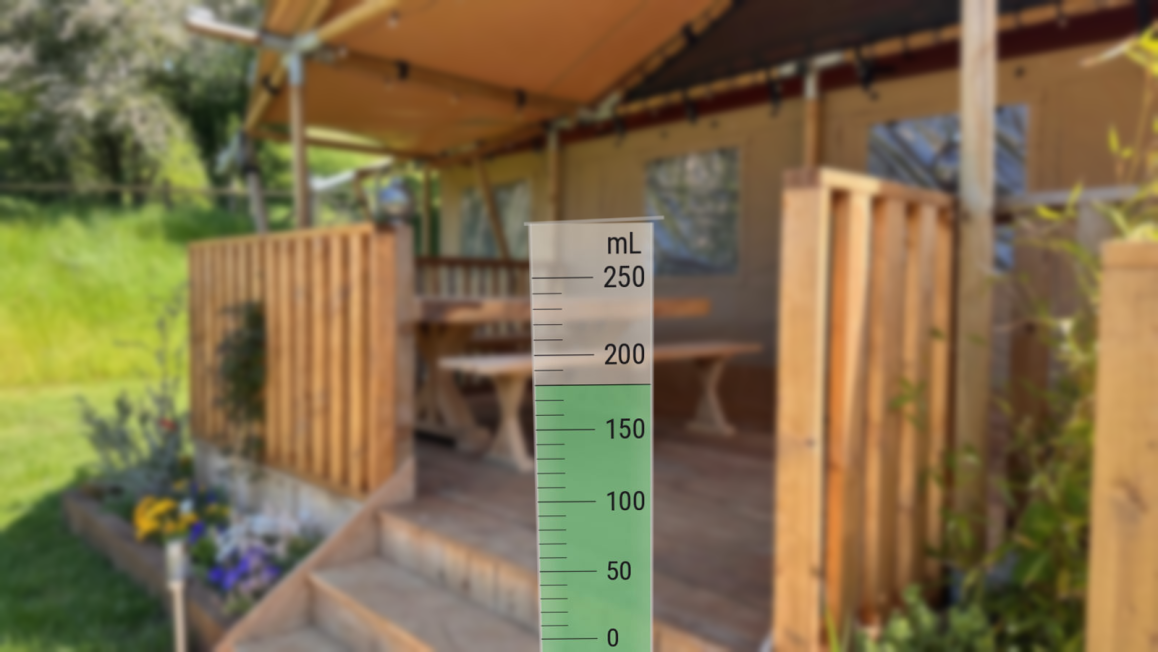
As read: value=180 unit=mL
